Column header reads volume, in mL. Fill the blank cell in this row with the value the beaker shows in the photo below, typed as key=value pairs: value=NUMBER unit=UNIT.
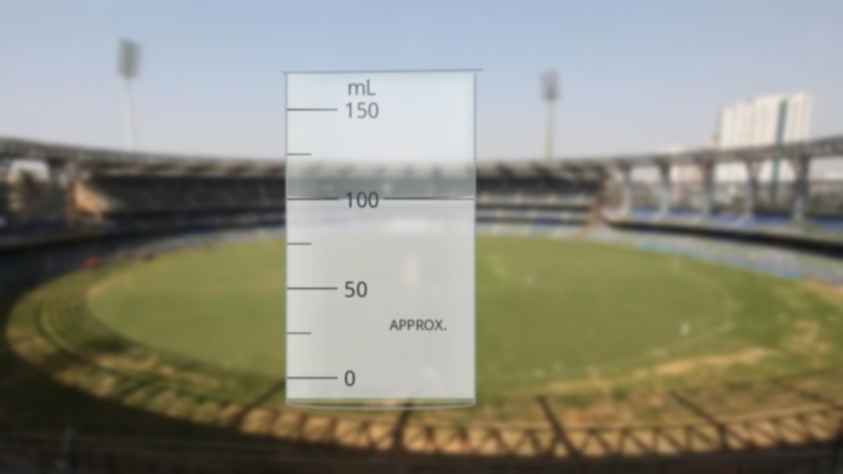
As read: value=100 unit=mL
